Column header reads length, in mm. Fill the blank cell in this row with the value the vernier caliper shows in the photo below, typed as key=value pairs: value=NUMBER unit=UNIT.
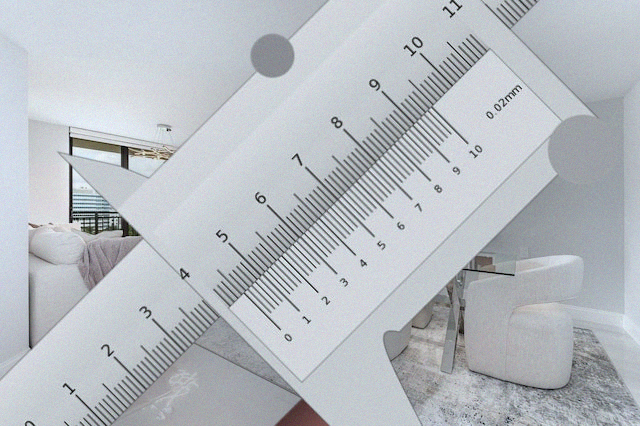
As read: value=45.5 unit=mm
